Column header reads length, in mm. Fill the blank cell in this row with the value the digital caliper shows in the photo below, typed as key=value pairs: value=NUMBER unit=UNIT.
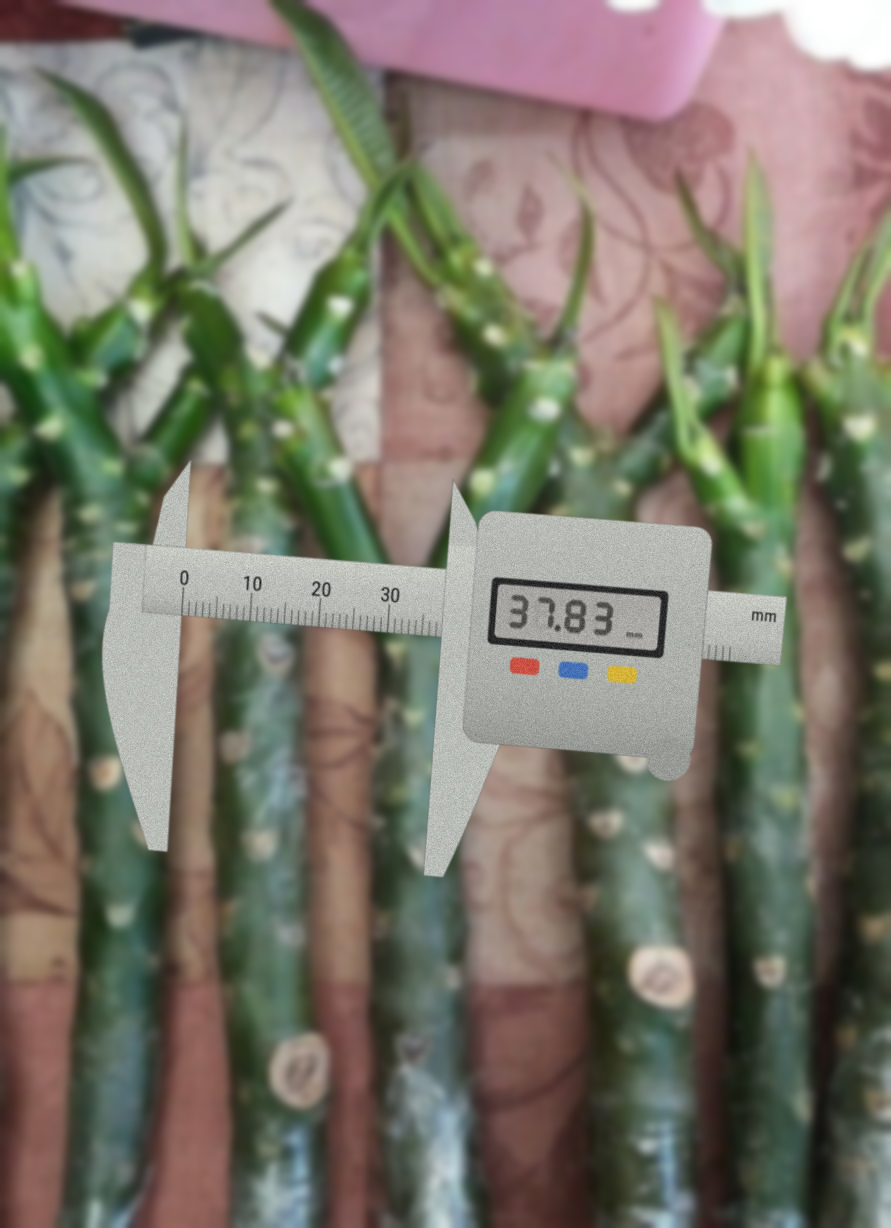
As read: value=37.83 unit=mm
